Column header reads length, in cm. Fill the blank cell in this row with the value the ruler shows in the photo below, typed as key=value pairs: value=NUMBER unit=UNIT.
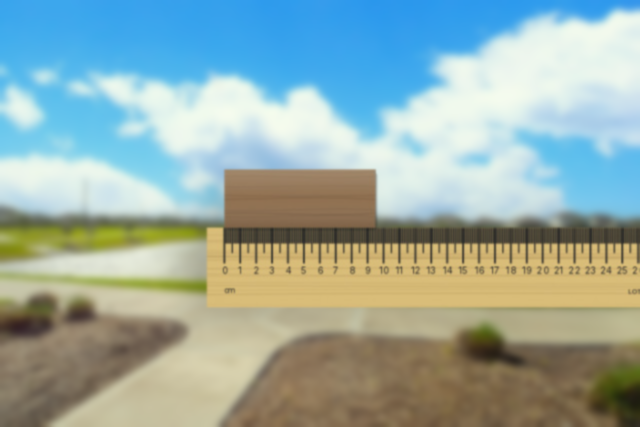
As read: value=9.5 unit=cm
